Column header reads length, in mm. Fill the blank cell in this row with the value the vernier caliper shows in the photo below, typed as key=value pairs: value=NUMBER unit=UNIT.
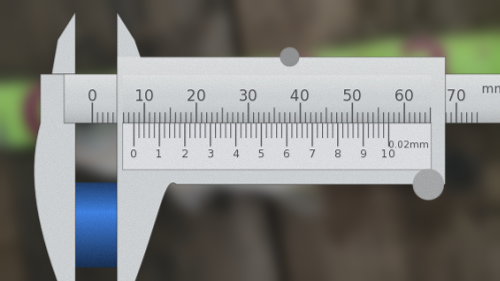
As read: value=8.0 unit=mm
